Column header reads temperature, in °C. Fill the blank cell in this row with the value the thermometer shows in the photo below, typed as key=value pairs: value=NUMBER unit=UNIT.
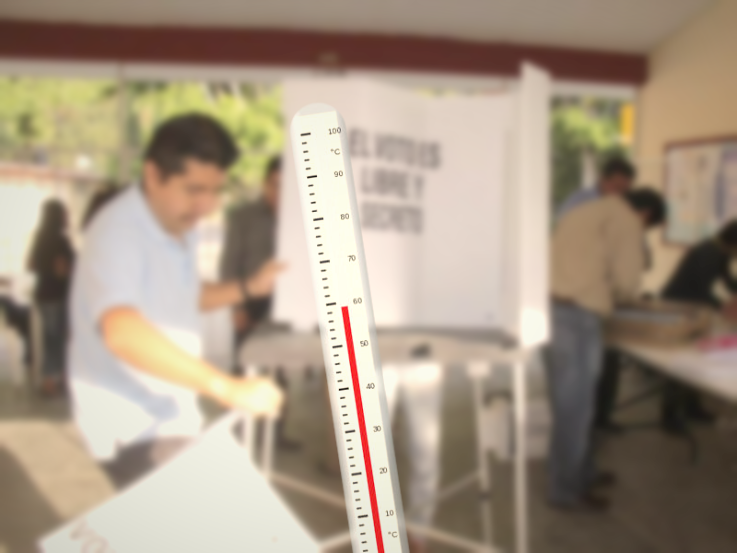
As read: value=59 unit=°C
